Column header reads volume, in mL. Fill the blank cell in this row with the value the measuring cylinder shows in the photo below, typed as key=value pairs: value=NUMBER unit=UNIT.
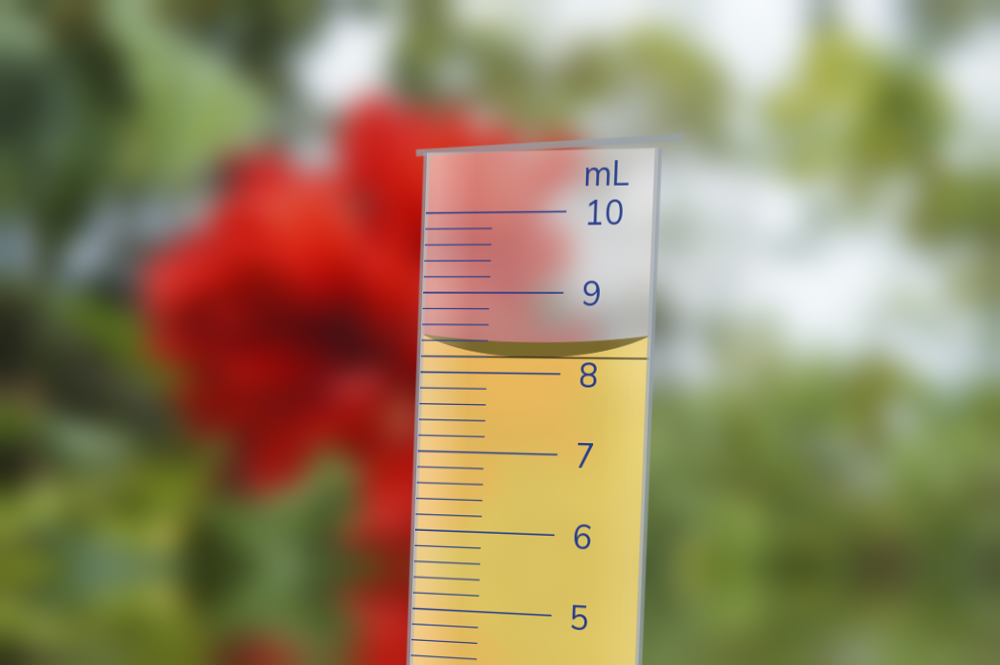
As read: value=8.2 unit=mL
